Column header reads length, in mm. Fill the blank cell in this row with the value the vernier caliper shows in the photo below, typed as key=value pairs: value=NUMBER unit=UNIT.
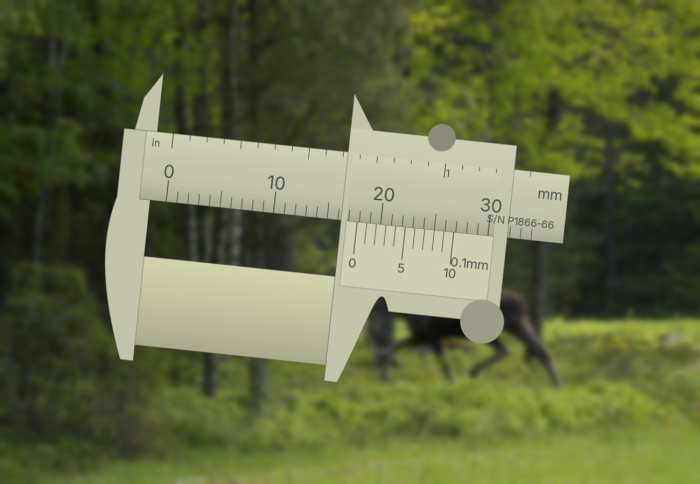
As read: value=17.8 unit=mm
